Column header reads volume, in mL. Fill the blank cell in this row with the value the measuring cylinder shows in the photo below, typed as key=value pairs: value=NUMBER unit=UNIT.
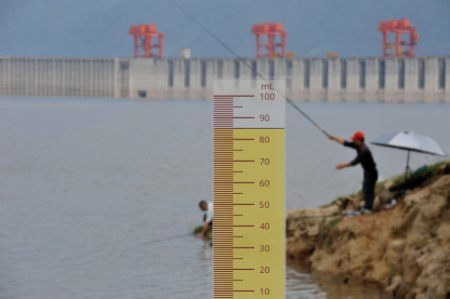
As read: value=85 unit=mL
